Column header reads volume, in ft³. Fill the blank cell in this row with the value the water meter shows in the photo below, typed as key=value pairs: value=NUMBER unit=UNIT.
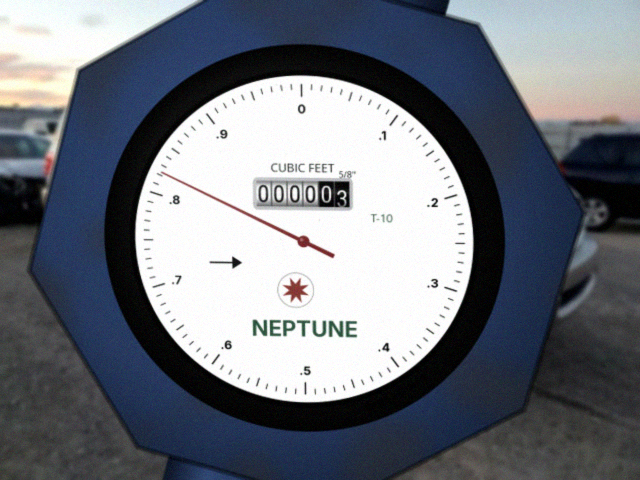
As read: value=2.82 unit=ft³
